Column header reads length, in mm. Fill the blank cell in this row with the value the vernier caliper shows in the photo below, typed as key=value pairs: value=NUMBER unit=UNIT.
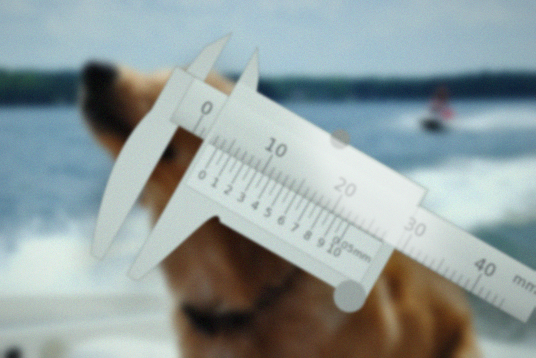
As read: value=3.6 unit=mm
